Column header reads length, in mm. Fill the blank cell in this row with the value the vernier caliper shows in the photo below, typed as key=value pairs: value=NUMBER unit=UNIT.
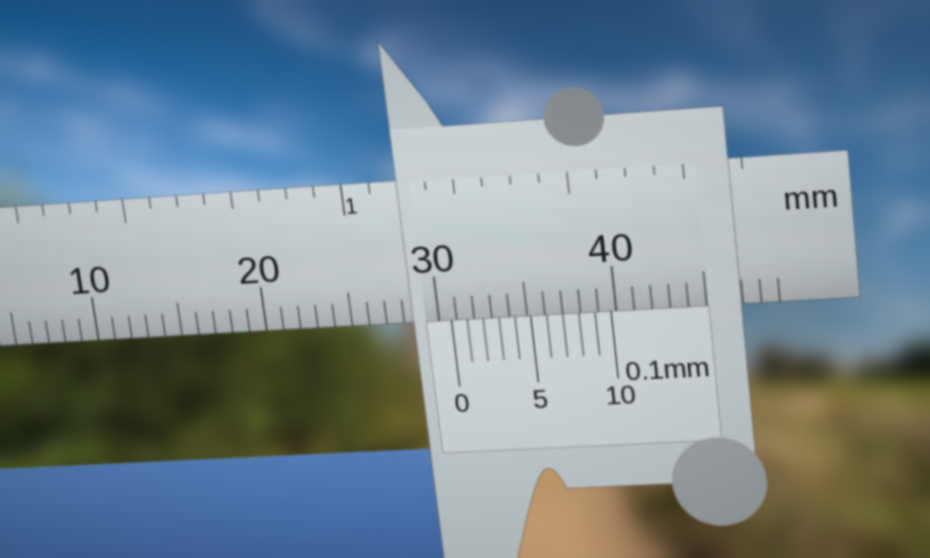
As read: value=30.7 unit=mm
